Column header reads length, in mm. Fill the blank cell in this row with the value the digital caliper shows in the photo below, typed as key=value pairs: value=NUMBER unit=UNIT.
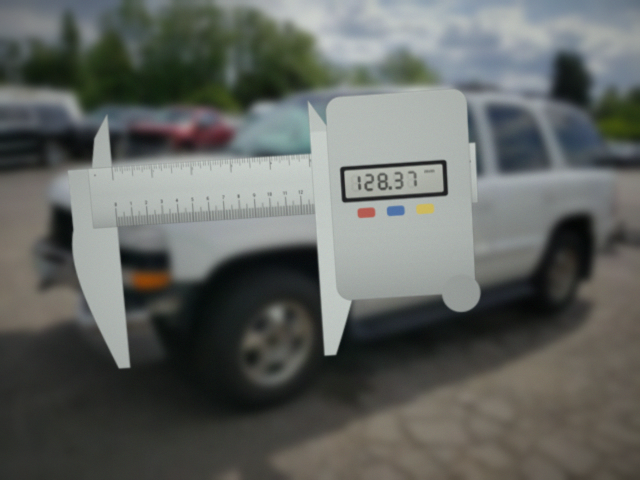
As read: value=128.37 unit=mm
